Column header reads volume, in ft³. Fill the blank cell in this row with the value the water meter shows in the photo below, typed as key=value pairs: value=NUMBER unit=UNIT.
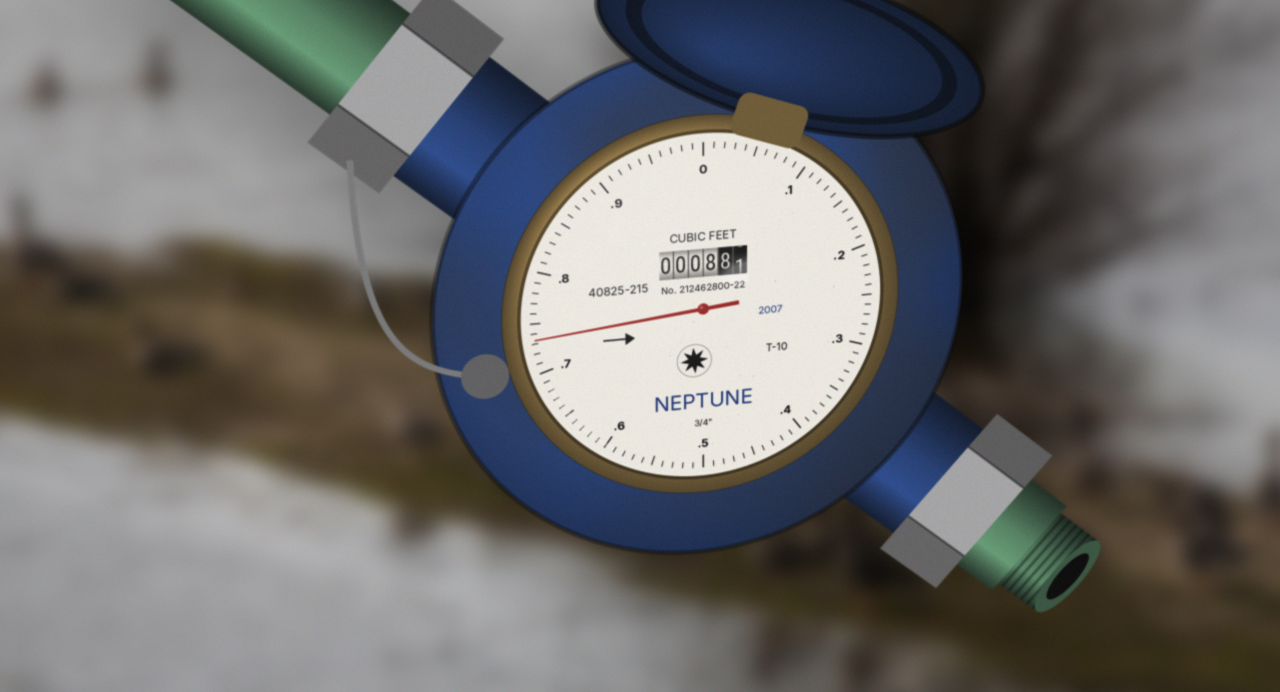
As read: value=880.73 unit=ft³
